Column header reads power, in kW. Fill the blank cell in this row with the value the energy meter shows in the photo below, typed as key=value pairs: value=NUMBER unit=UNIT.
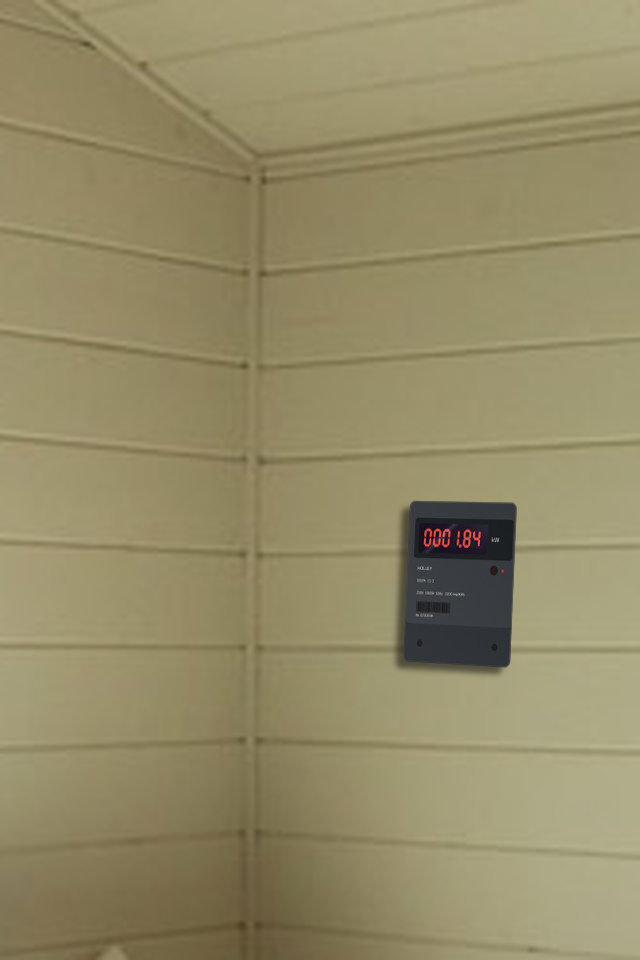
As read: value=1.84 unit=kW
